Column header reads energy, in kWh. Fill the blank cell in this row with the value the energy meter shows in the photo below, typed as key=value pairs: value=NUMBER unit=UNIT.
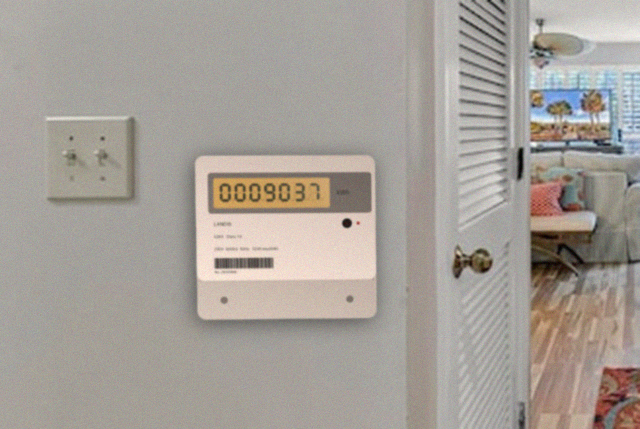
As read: value=9037 unit=kWh
